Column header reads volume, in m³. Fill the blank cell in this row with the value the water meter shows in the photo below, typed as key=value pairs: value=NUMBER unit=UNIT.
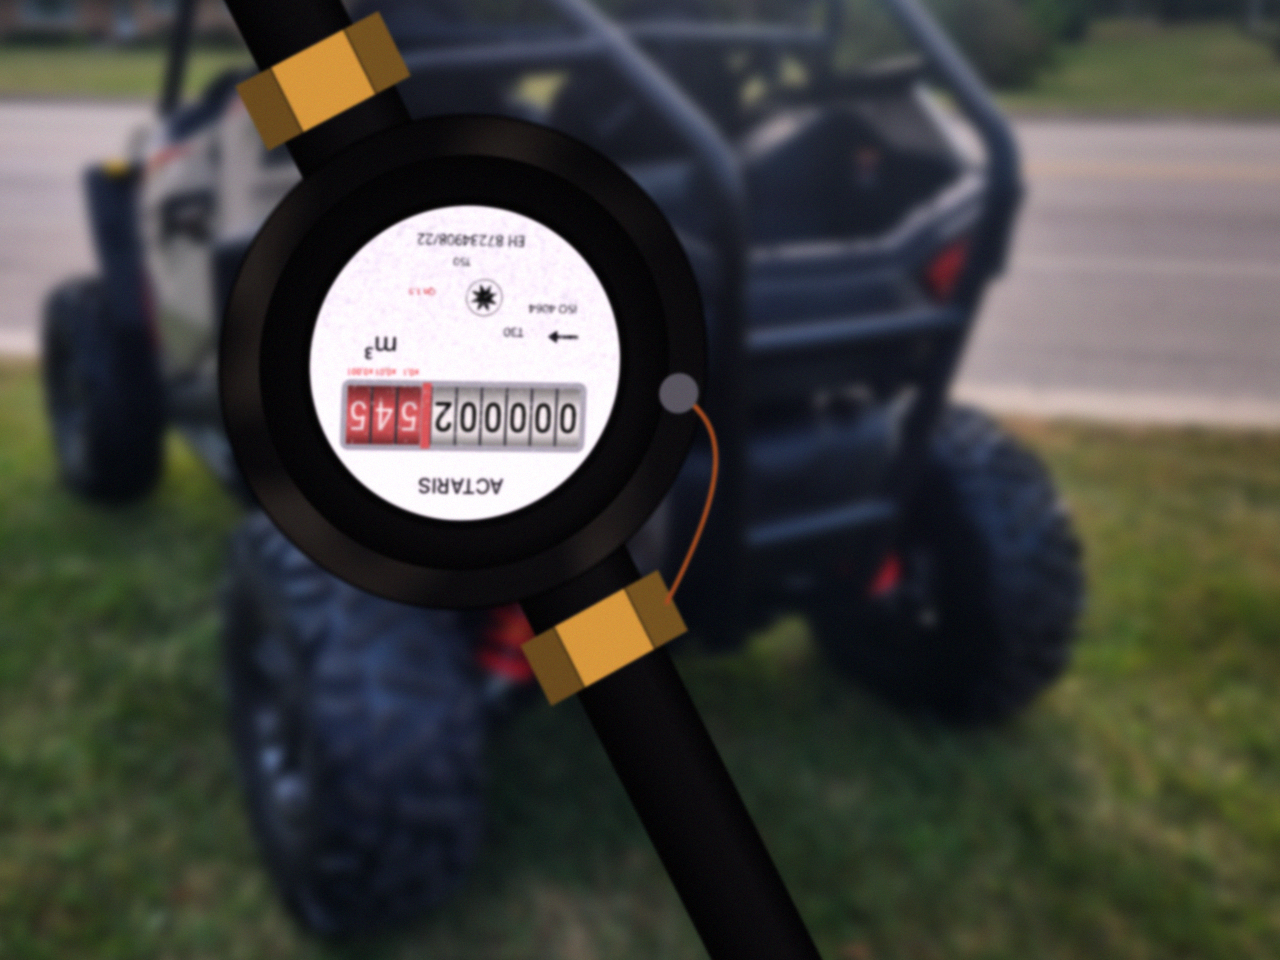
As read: value=2.545 unit=m³
